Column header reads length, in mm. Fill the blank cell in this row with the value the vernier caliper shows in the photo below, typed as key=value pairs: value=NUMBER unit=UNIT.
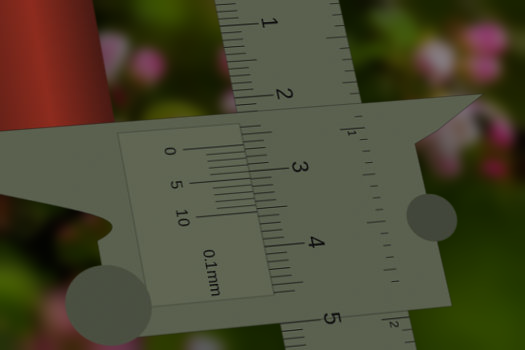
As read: value=26.4 unit=mm
